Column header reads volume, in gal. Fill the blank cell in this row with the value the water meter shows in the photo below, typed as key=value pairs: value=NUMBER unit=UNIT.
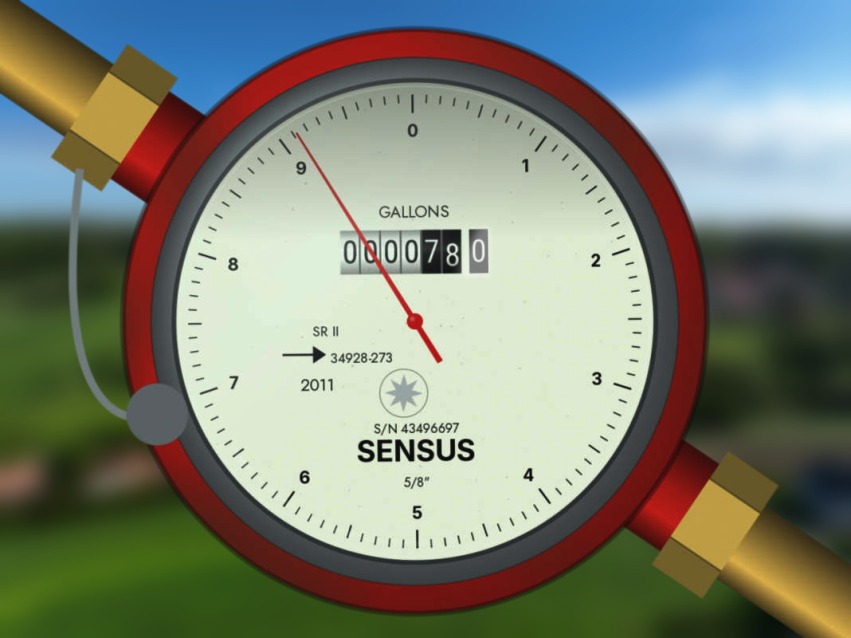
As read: value=779.1 unit=gal
